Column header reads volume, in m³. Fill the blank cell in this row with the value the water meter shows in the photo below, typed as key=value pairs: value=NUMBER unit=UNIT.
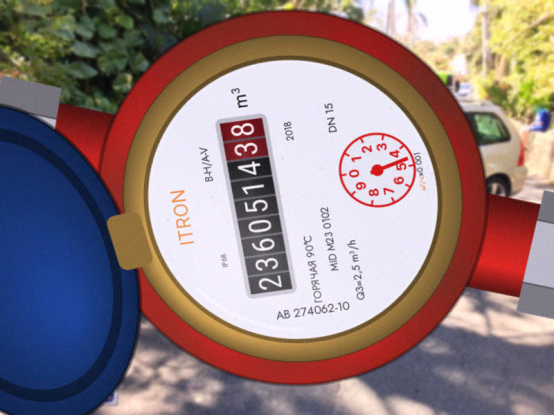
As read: value=2360514.384 unit=m³
